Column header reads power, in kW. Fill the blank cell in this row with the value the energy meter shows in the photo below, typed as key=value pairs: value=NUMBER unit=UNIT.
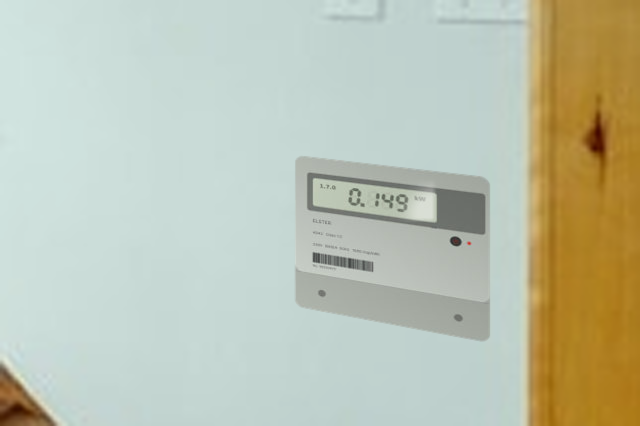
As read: value=0.149 unit=kW
